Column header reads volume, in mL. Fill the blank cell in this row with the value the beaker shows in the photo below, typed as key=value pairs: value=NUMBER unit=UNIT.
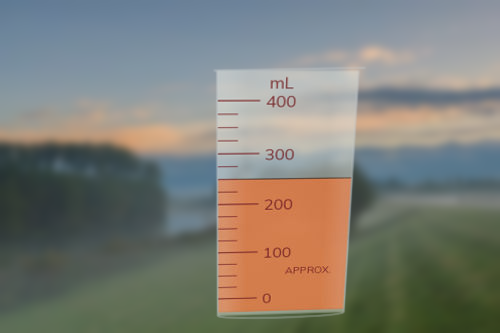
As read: value=250 unit=mL
